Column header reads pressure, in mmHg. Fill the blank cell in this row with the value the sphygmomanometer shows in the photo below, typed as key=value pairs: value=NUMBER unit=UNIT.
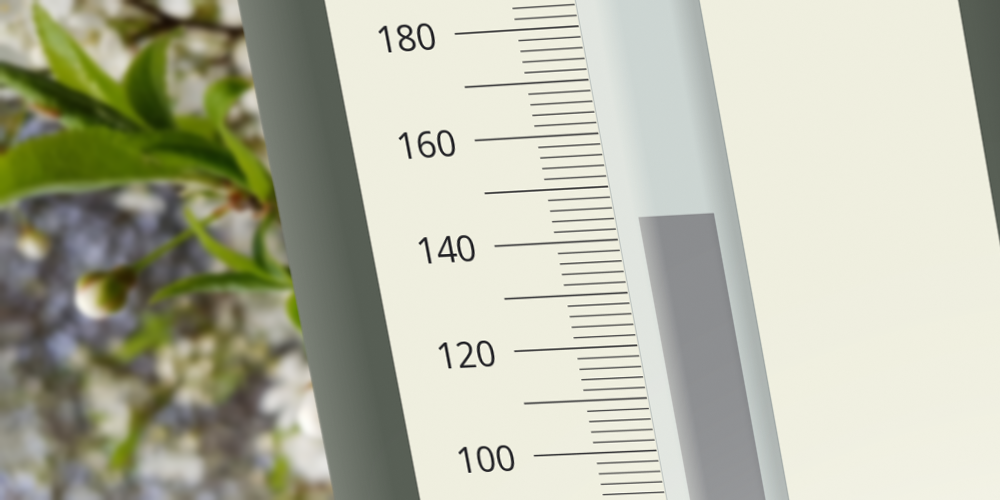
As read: value=144 unit=mmHg
